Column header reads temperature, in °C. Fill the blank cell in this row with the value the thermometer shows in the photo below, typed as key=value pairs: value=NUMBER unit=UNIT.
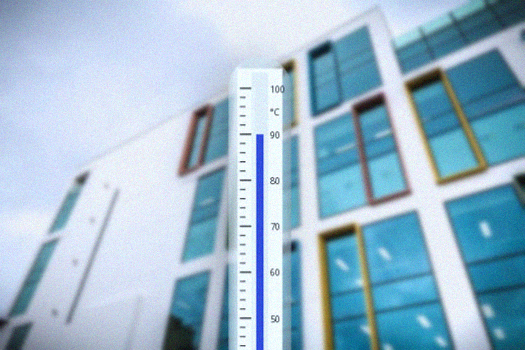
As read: value=90 unit=°C
